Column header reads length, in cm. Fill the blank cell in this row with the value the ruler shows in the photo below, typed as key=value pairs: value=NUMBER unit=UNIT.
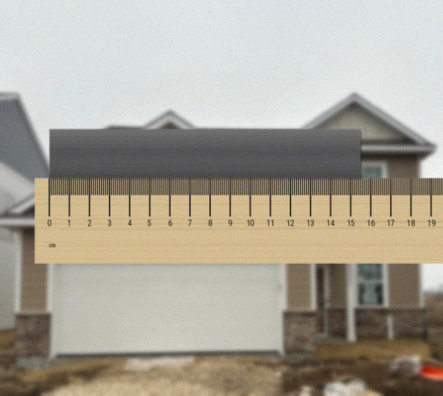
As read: value=15.5 unit=cm
